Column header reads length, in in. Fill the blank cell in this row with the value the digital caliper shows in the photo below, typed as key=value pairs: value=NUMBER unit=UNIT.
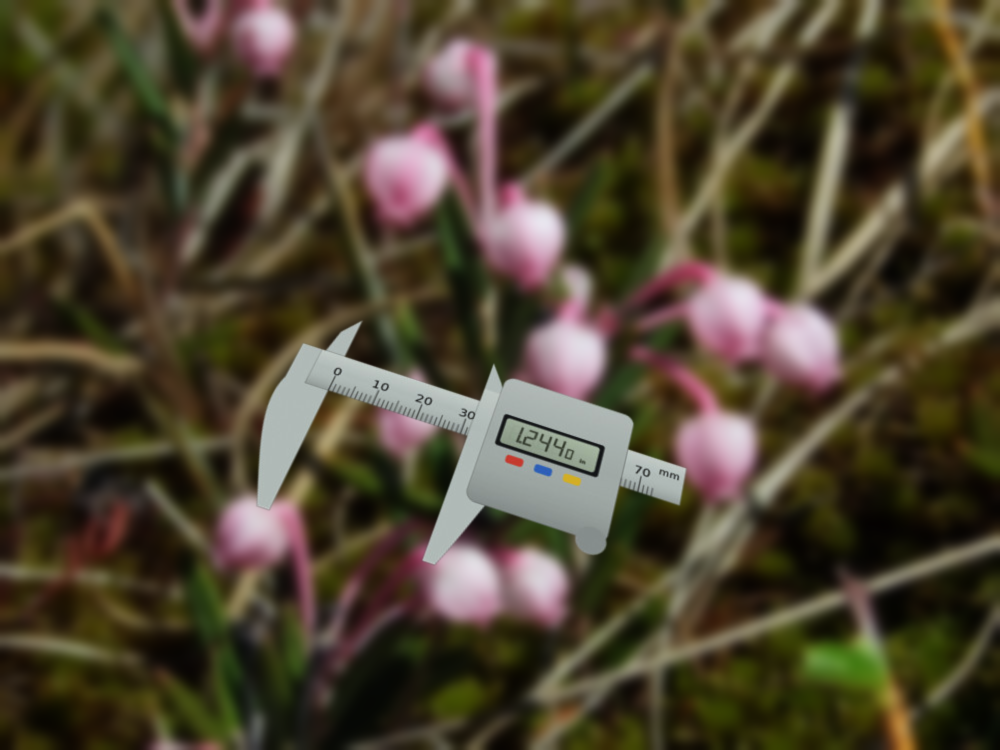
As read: value=1.2440 unit=in
